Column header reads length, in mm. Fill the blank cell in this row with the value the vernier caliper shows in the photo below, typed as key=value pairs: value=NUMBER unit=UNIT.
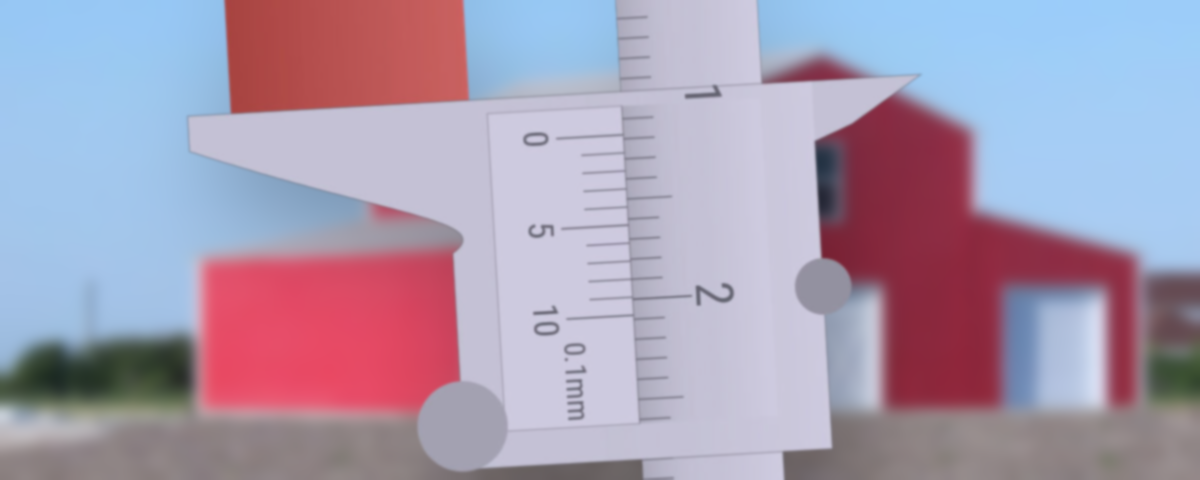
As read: value=11.8 unit=mm
